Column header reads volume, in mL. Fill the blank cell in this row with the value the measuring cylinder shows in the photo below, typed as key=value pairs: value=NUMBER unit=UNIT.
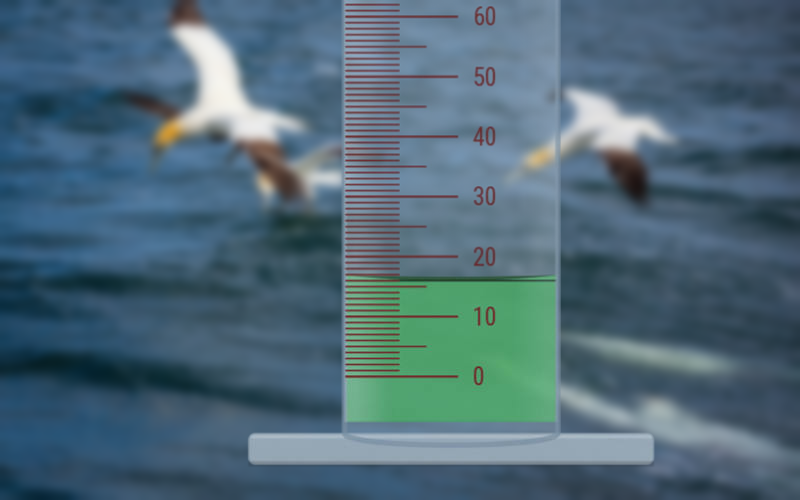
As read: value=16 unit=mL
